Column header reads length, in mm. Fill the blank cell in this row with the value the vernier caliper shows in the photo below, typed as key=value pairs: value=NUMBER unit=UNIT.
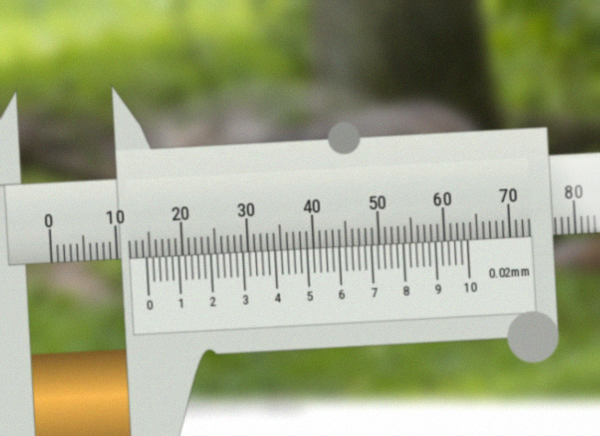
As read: value=14.5 unit=mm
